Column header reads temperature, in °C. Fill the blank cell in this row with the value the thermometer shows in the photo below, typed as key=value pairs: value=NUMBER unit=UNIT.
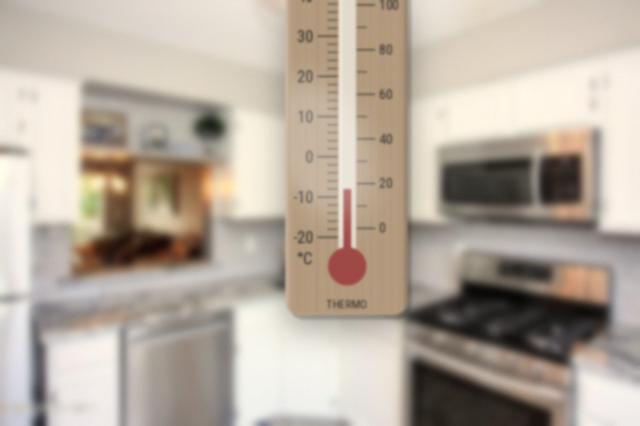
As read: value=-8 unit=°C
